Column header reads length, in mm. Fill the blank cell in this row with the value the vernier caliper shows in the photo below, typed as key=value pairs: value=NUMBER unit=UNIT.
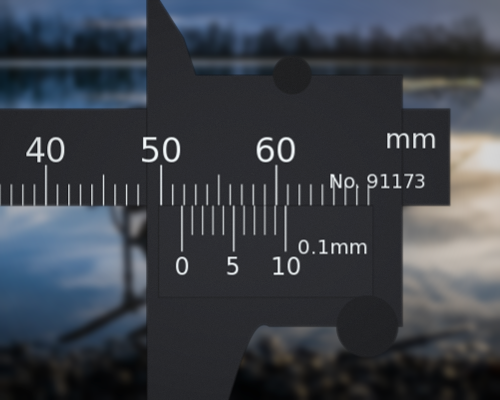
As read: value=51.8 unit=mm
